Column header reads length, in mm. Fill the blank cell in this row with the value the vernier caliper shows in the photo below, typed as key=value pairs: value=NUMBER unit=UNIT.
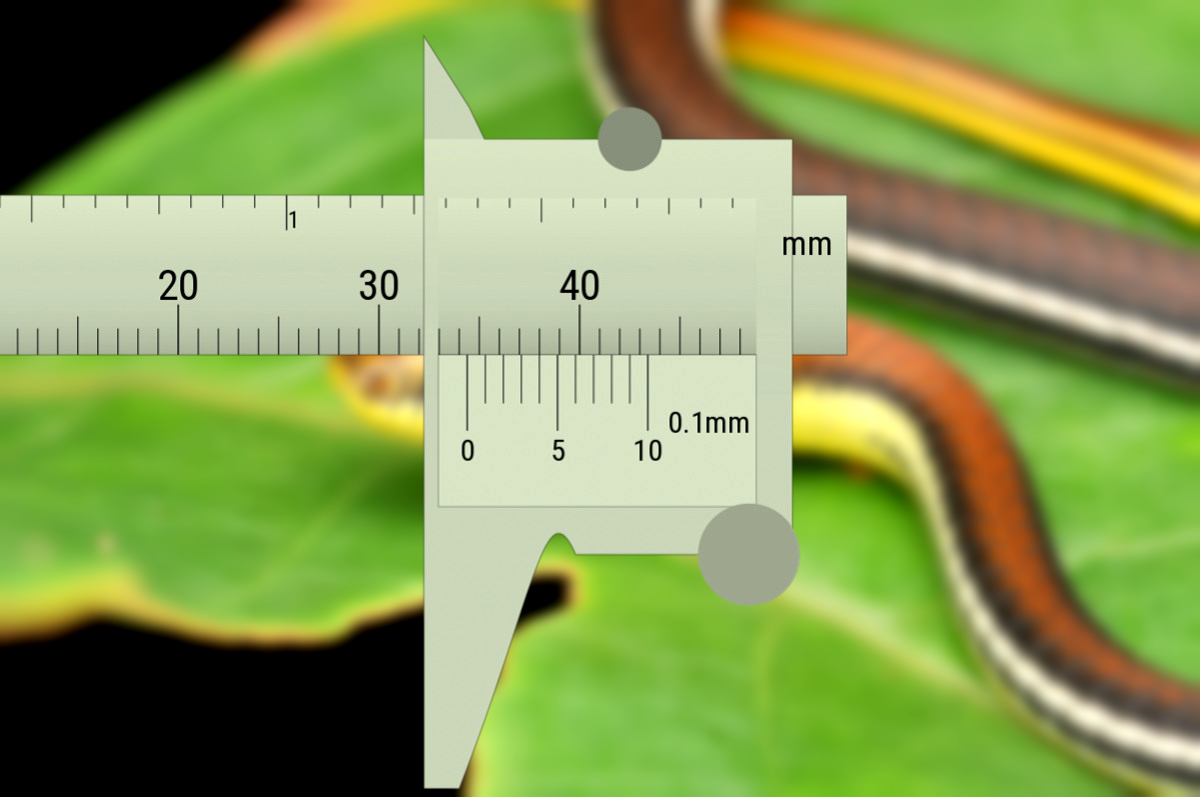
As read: value=34.4 unit=mm
